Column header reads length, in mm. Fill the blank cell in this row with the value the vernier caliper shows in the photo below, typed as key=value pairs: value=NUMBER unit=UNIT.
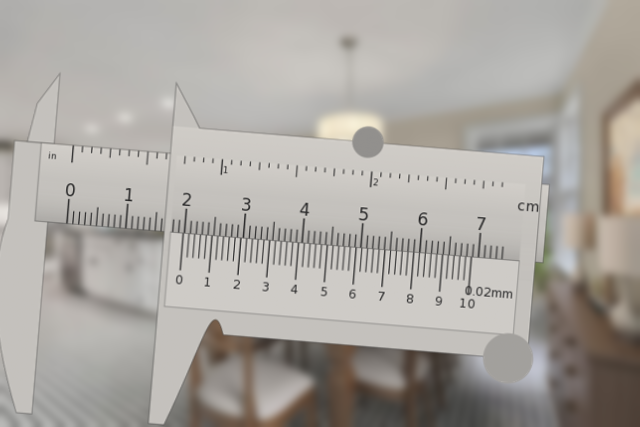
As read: value=19.8 unit=mm
